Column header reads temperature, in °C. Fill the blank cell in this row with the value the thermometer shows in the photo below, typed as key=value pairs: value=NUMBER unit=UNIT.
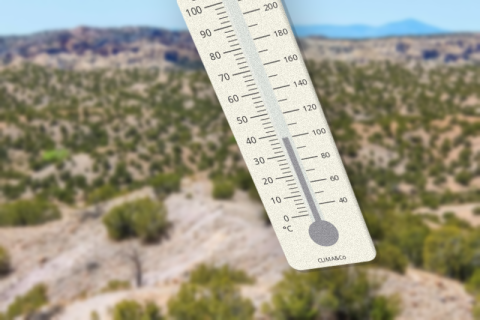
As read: value=38 unit=°C
